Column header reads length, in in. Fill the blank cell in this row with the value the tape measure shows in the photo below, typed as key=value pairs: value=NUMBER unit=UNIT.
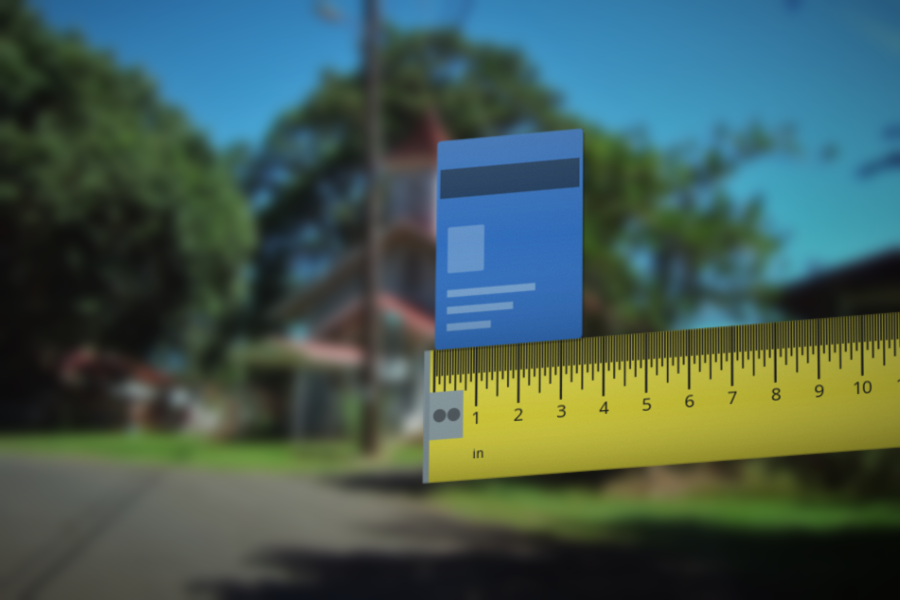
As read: value=3.5 unit=in
